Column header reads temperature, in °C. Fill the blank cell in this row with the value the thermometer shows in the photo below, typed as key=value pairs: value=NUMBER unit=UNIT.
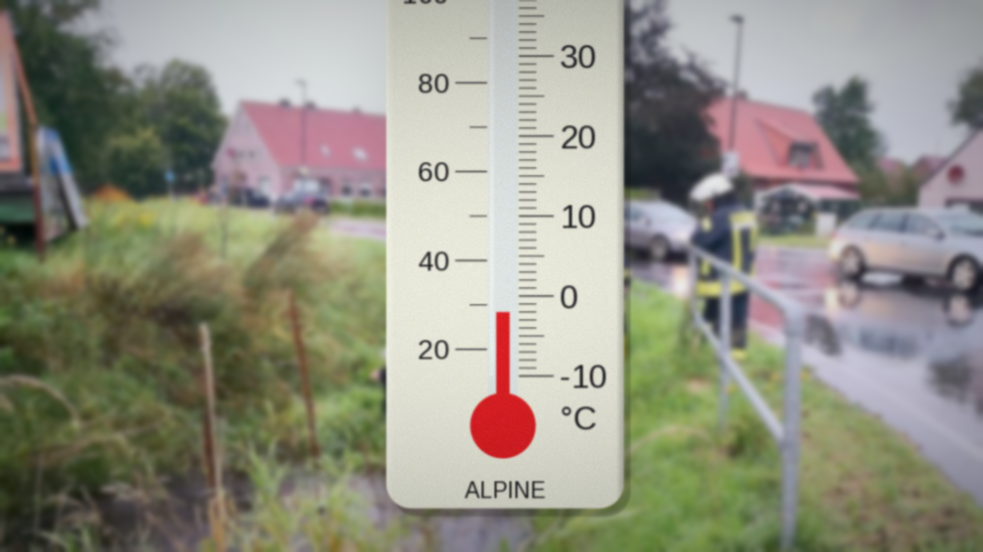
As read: value=-2 unit=°C
